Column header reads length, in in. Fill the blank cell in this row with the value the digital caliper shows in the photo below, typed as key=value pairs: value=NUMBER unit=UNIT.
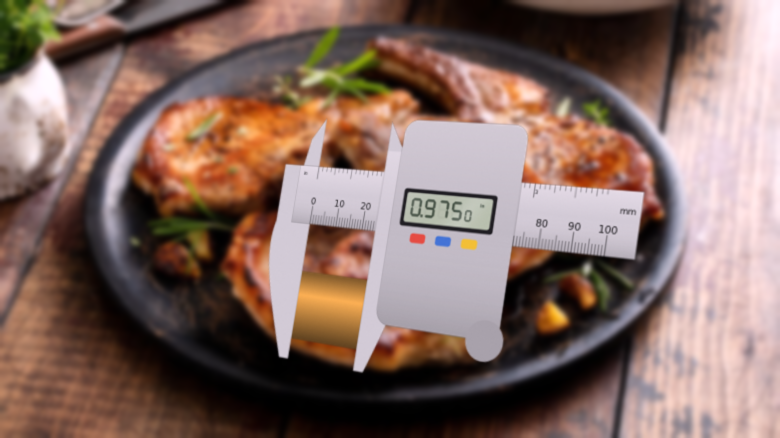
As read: value=0.9750 unit=in
